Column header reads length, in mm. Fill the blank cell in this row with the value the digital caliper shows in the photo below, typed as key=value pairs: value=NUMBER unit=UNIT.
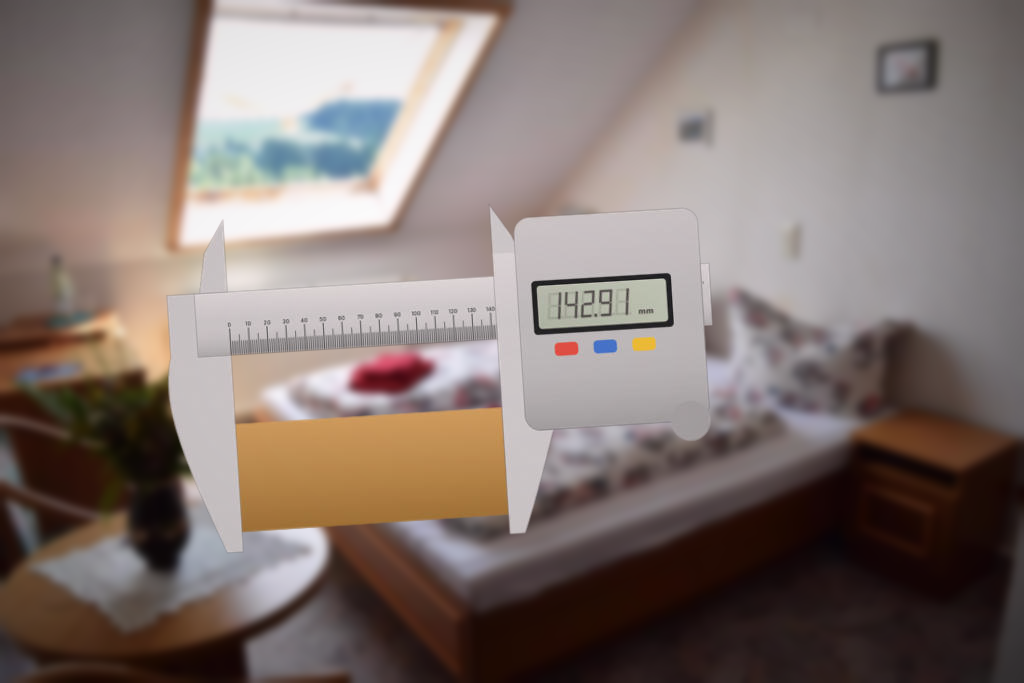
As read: value=142.91 unit=mm
